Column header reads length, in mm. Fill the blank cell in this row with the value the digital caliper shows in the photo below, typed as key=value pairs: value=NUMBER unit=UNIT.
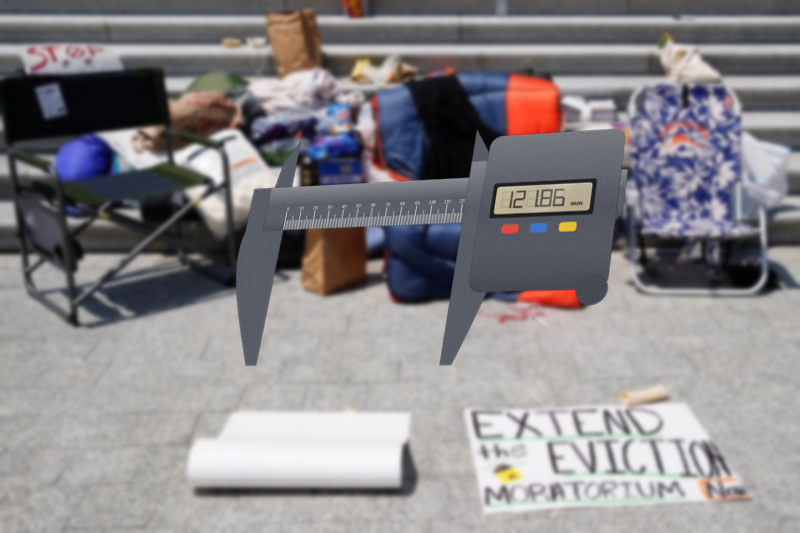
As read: value=121.86 unit=mm
